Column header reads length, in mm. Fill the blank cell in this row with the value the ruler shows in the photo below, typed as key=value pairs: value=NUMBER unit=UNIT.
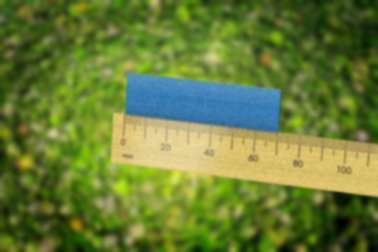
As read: value=70 unit=mm
